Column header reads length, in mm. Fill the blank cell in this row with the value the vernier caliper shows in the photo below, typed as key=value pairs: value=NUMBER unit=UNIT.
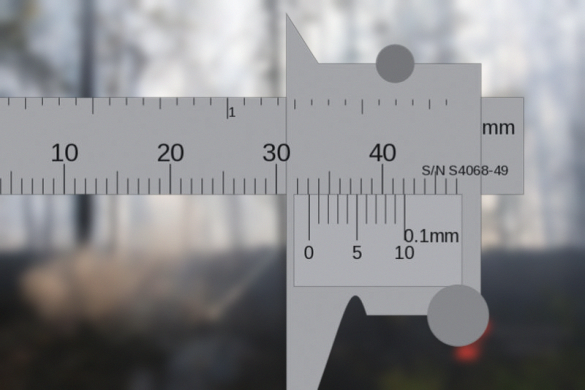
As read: value=33.1 unit=mm
